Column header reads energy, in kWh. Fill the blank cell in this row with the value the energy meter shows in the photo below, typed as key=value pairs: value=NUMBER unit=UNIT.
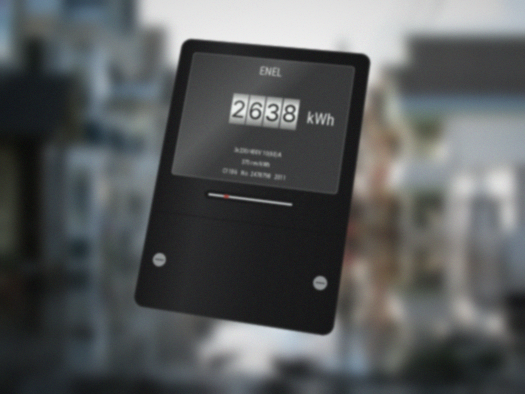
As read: value=2638 unit=kWh
